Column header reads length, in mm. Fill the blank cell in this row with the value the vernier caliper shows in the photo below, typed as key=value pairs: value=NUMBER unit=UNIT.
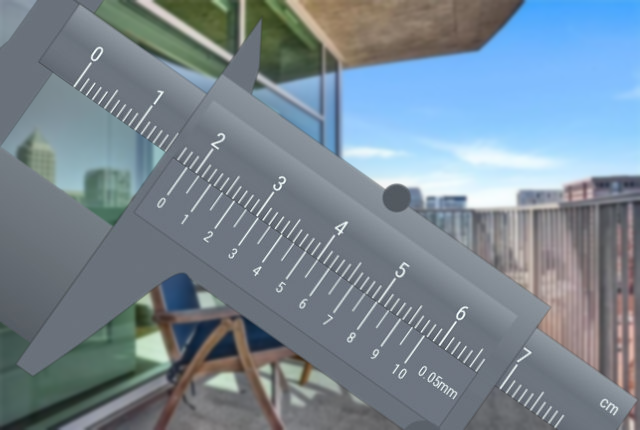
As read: value=18.6 unit=mm
